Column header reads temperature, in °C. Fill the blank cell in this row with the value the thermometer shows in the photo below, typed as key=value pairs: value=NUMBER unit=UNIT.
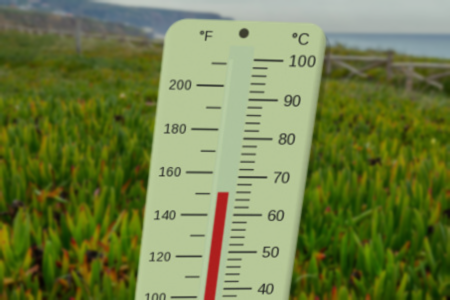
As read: value=66 unit=°C
